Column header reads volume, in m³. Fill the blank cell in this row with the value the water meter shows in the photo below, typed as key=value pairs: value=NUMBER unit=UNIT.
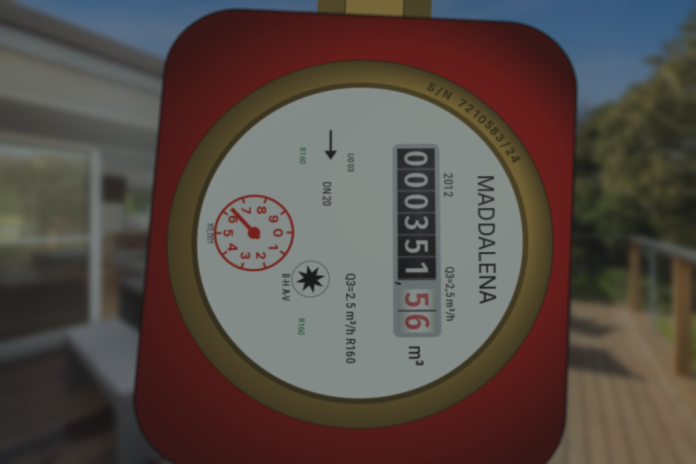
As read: value=351.566 unit=m³
